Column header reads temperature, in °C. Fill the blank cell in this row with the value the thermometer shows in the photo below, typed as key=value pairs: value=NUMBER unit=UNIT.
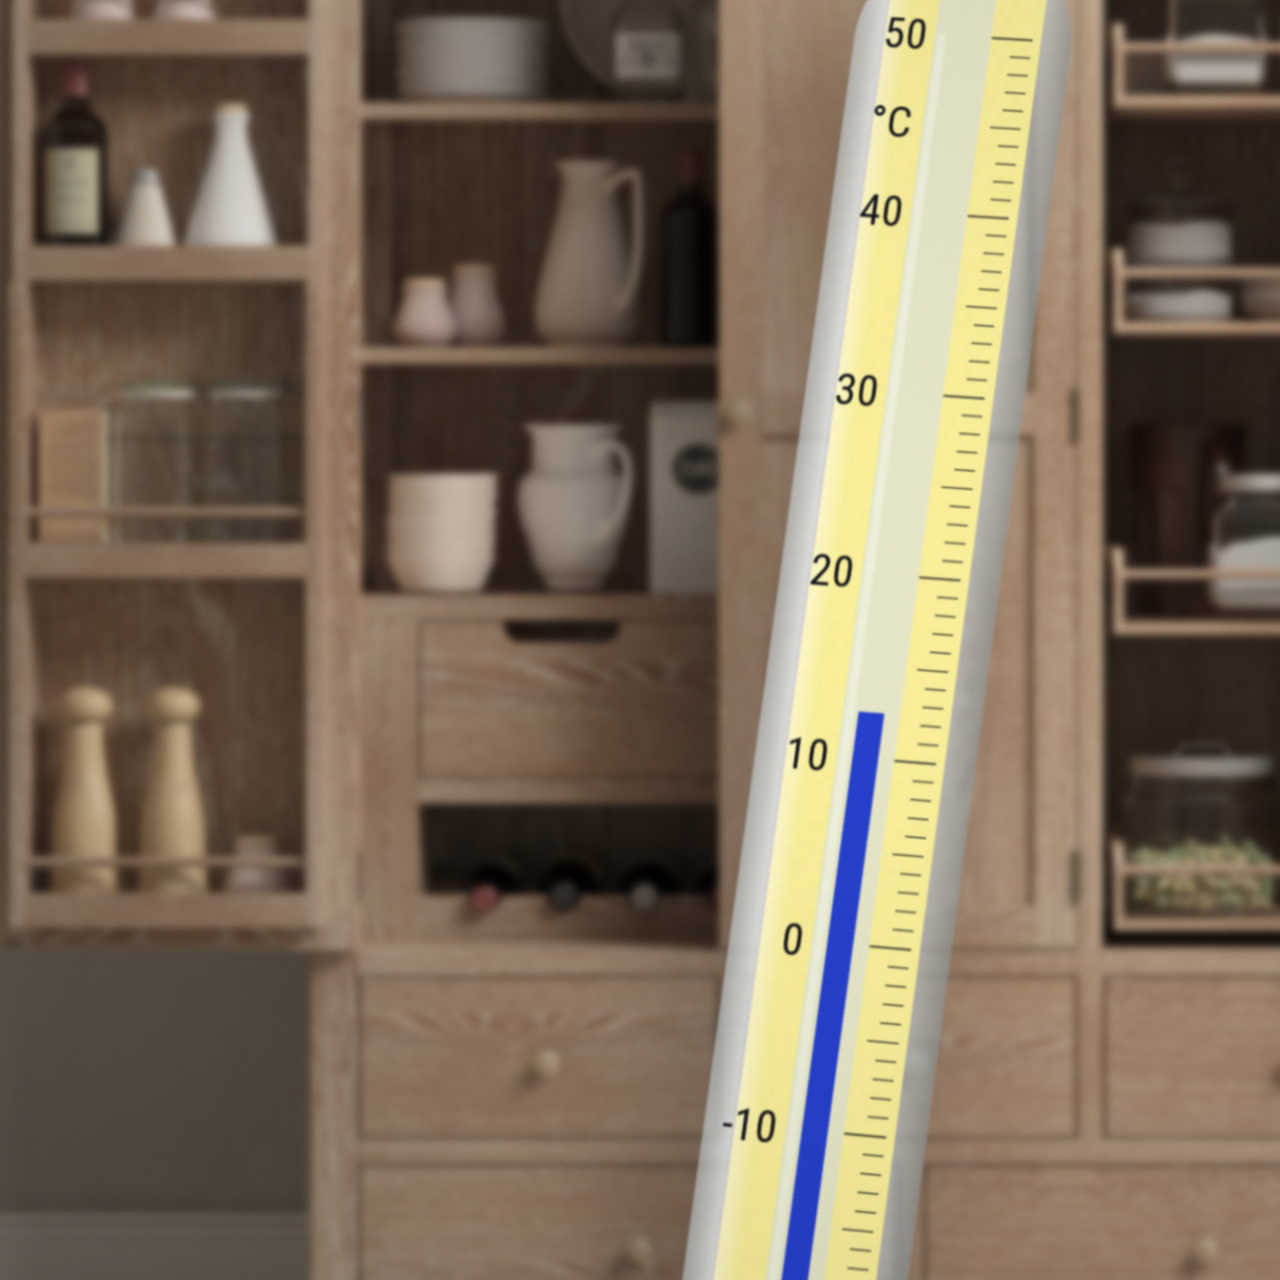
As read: value=12.5 unit=°C
